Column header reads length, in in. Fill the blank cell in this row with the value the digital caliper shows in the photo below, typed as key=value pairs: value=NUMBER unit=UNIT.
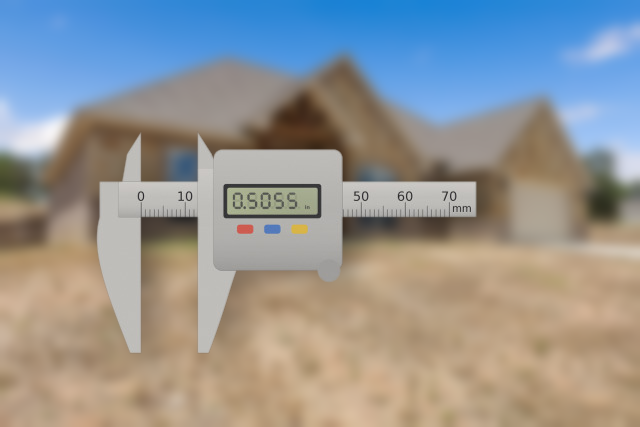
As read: value=0.5055 unit=in
